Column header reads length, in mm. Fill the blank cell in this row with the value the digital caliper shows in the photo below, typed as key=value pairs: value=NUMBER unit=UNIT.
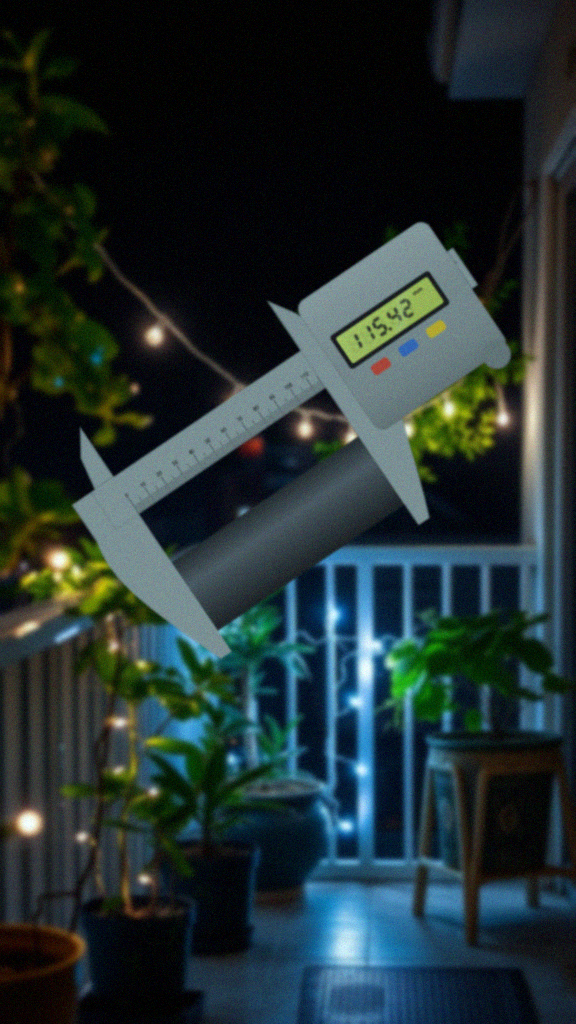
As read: value=115.42 unit=mm
